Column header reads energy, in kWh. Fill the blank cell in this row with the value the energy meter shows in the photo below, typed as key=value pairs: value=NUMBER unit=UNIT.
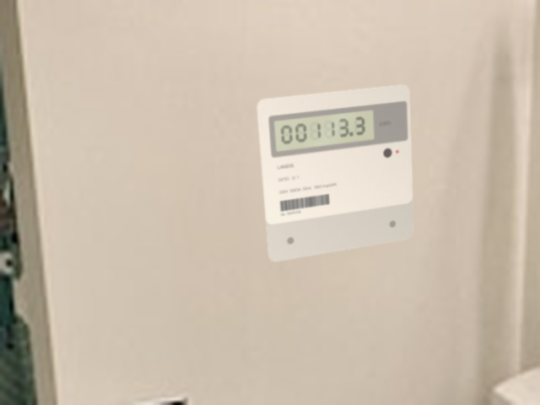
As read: value=113.3 unit=kWh
